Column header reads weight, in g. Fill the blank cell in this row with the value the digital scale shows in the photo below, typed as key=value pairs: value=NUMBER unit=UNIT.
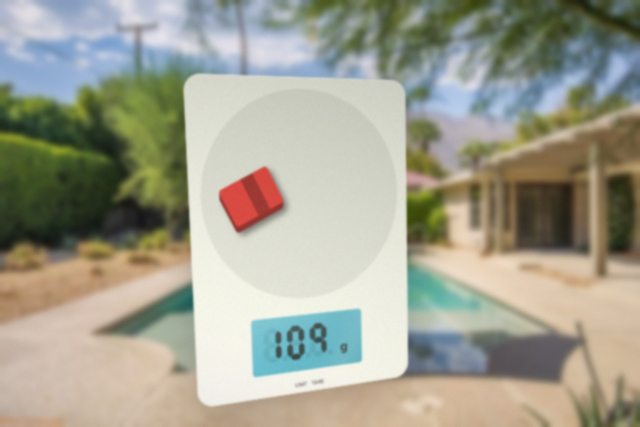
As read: value=109 unit=g
